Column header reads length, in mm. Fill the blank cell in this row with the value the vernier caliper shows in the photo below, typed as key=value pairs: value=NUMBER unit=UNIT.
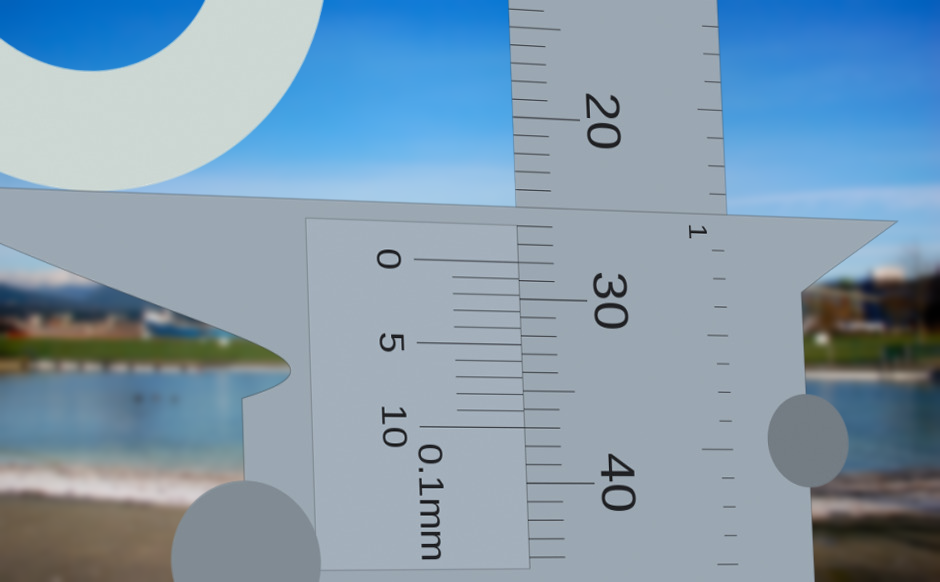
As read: value=28.0 unit=mm
